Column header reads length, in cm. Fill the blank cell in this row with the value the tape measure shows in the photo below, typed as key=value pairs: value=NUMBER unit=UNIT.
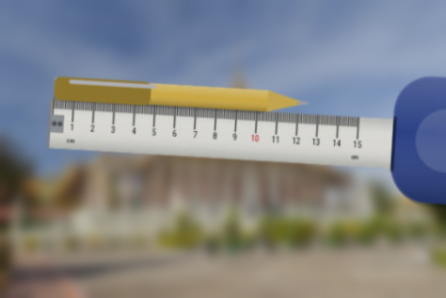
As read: value=12.5 unit=cm
